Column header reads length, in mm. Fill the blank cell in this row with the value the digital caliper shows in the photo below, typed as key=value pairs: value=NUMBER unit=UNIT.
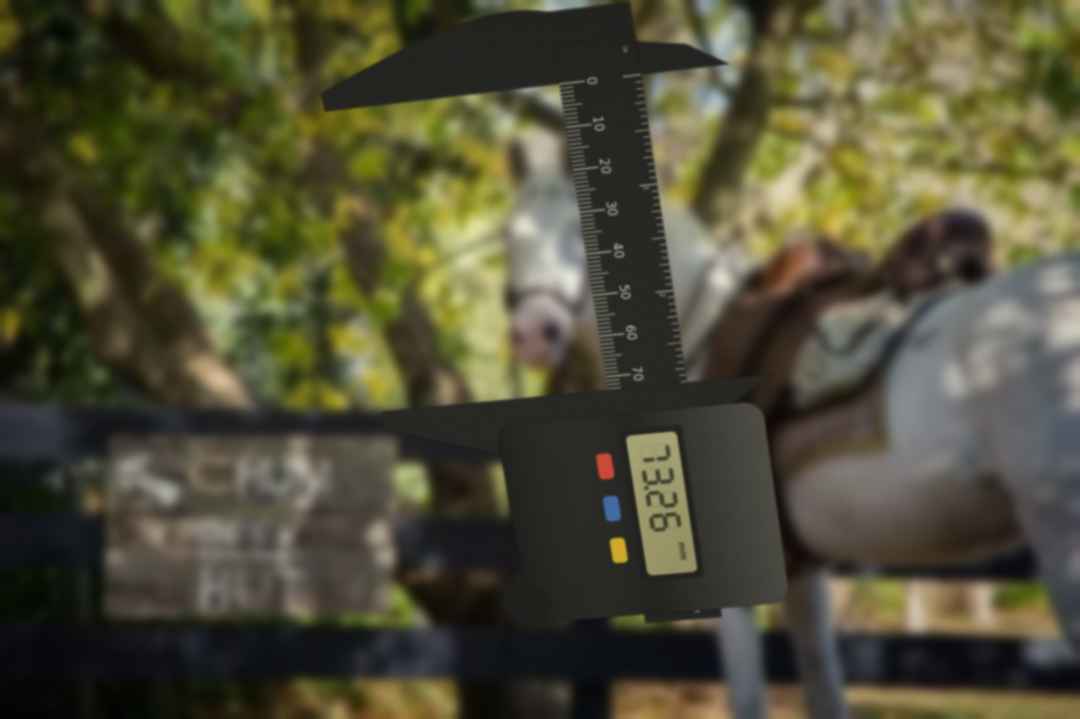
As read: value=73.26 unit=mm
